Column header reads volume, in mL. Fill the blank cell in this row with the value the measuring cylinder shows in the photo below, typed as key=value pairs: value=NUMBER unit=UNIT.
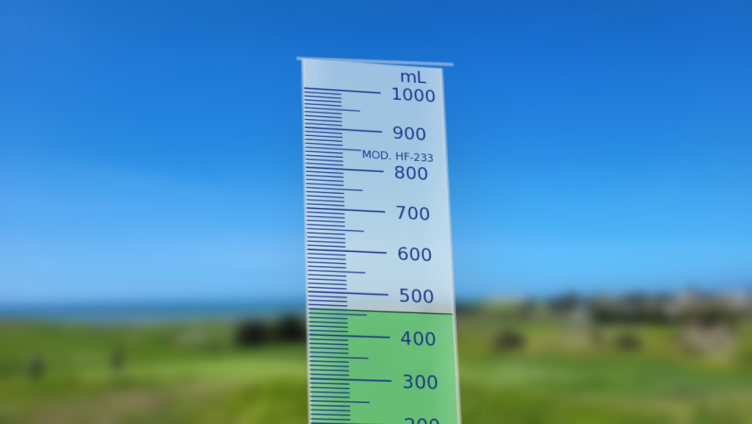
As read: value=460 unit=mL
